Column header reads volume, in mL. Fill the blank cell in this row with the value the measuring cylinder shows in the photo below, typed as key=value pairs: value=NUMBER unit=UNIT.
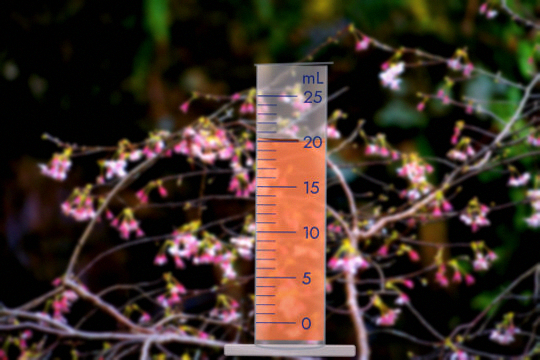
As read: value=20 unit=mL
